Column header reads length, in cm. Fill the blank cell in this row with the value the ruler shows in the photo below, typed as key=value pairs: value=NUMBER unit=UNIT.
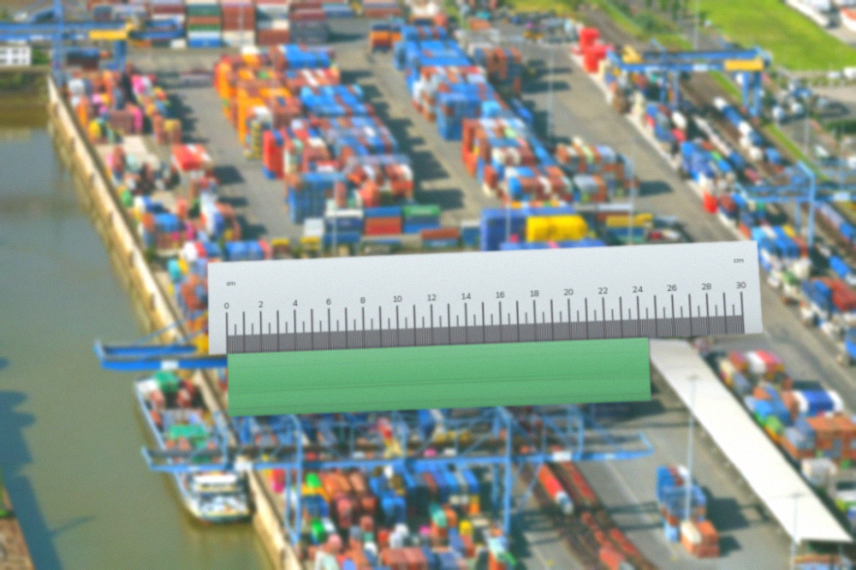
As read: value=24.5 unit=cm
